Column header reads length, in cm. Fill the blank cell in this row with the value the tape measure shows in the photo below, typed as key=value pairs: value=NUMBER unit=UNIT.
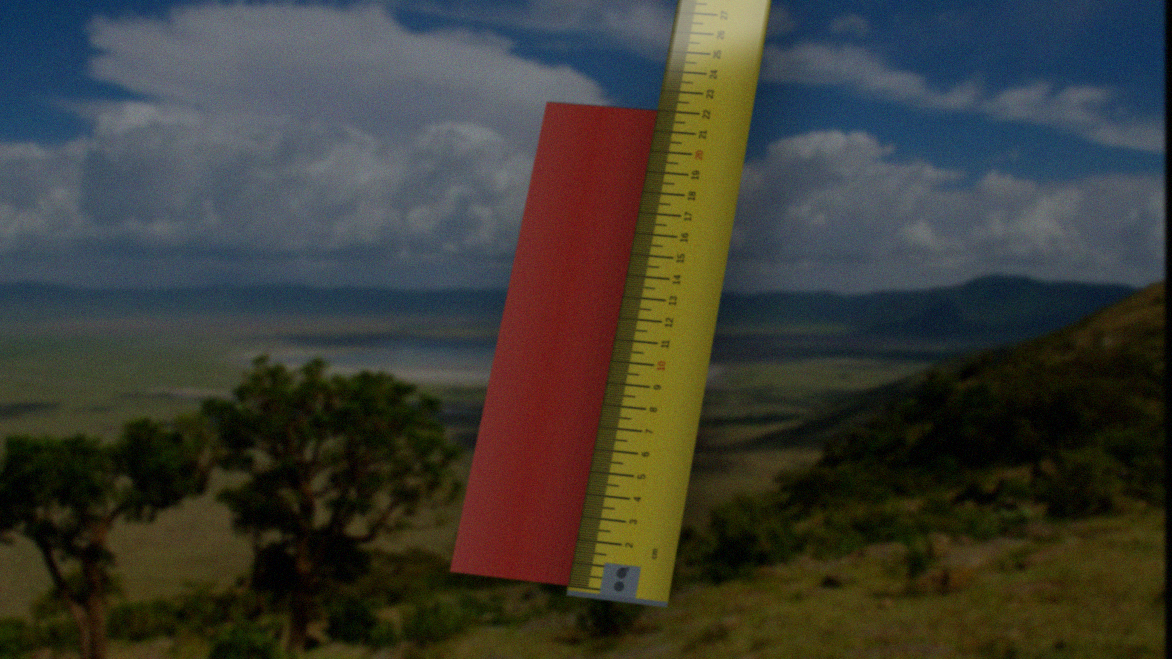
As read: value=22 unit=cm
